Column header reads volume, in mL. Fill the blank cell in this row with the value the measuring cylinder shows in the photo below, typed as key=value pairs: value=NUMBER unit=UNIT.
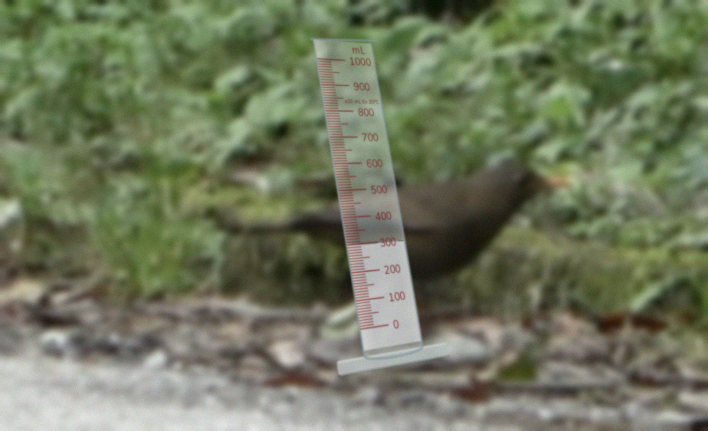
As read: value=300 unit=mL
